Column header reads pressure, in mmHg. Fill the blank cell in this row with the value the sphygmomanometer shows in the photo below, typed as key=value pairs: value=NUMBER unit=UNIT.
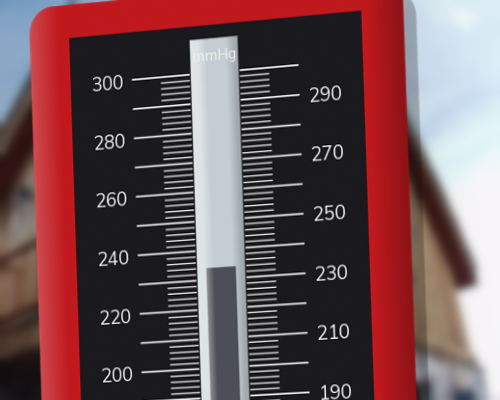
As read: value=234 unit=mmHg
